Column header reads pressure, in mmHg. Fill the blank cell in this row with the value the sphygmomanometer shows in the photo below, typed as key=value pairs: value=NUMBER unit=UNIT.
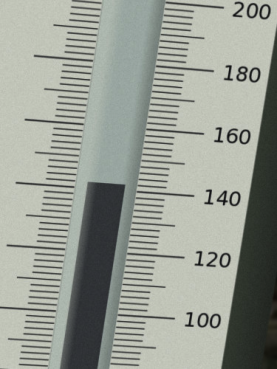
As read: value=142 unit=mmHg
